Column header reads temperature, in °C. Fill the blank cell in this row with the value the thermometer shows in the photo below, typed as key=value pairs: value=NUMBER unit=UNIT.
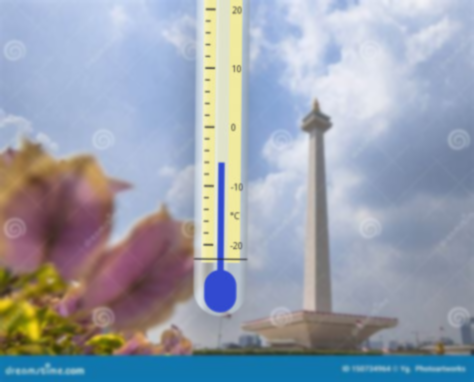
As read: value=-6 unit=°C
